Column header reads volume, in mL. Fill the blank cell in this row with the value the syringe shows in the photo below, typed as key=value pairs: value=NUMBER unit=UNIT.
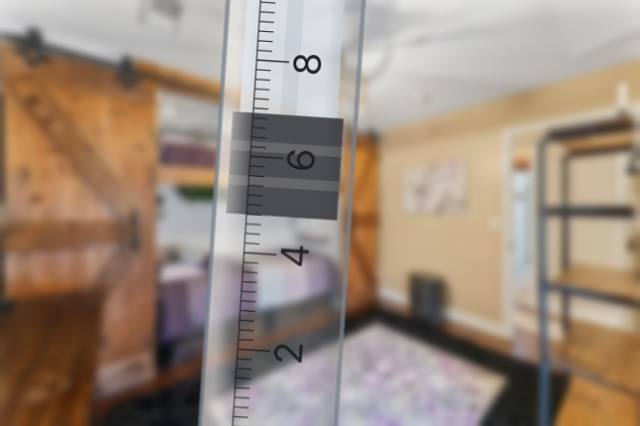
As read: value=4.8 unit=mL
